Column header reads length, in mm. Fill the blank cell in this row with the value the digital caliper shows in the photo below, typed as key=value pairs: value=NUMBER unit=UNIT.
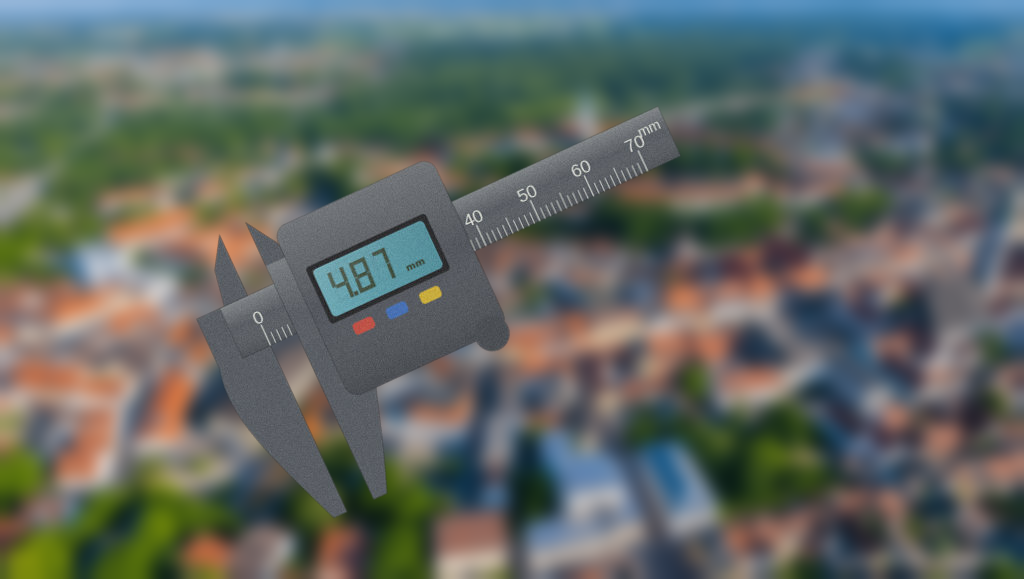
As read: value=4.87 unit=mm
